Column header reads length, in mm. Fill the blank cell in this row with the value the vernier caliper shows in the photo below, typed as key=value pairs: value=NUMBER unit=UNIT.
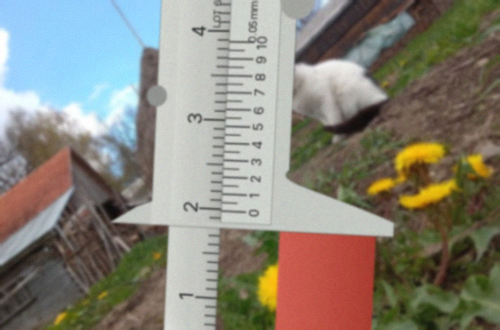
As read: value=19.8 unit=mm
